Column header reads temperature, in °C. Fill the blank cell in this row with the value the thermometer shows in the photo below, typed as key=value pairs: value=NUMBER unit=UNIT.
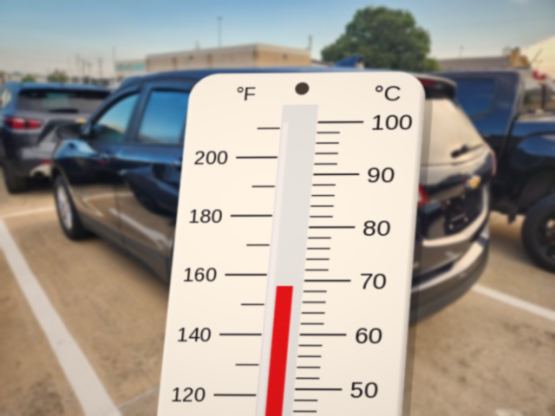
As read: value=69 unit=°C
